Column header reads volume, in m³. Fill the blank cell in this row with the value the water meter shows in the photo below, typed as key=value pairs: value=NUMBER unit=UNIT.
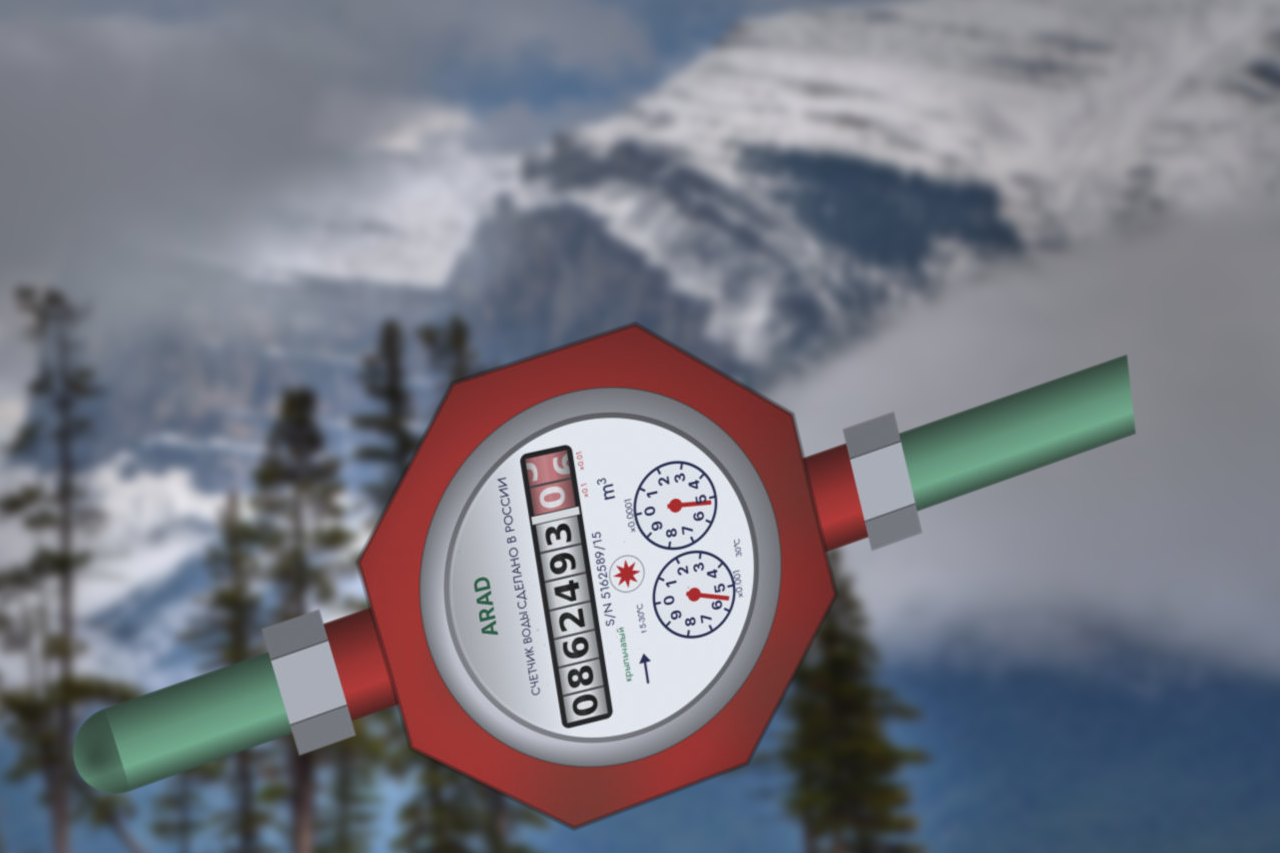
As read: value=862493.0555 unit=m³
